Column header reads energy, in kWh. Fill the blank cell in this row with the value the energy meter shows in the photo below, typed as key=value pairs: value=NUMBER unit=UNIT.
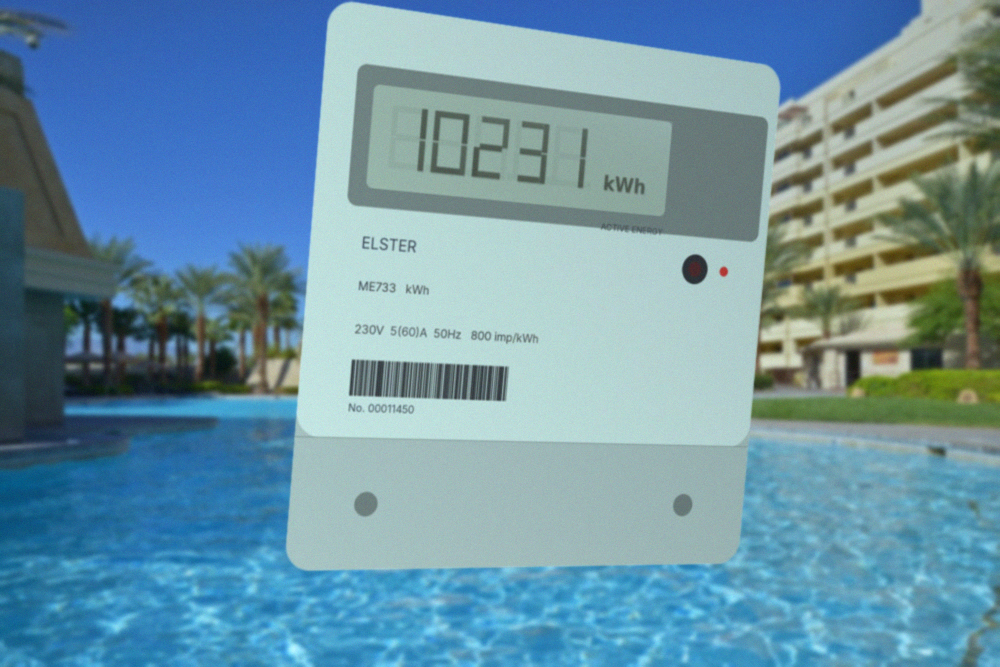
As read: value=10231 unit=kWh
